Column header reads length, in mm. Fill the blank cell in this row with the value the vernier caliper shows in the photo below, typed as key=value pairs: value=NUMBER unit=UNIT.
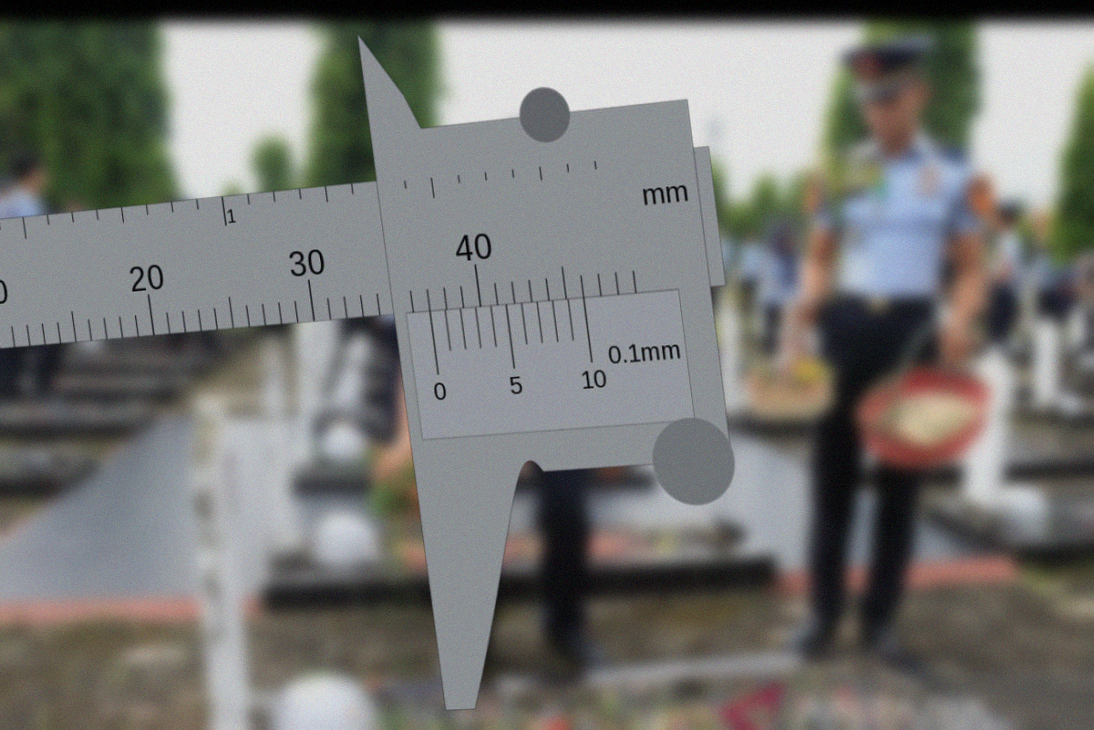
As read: value=37.0 unit=mm
